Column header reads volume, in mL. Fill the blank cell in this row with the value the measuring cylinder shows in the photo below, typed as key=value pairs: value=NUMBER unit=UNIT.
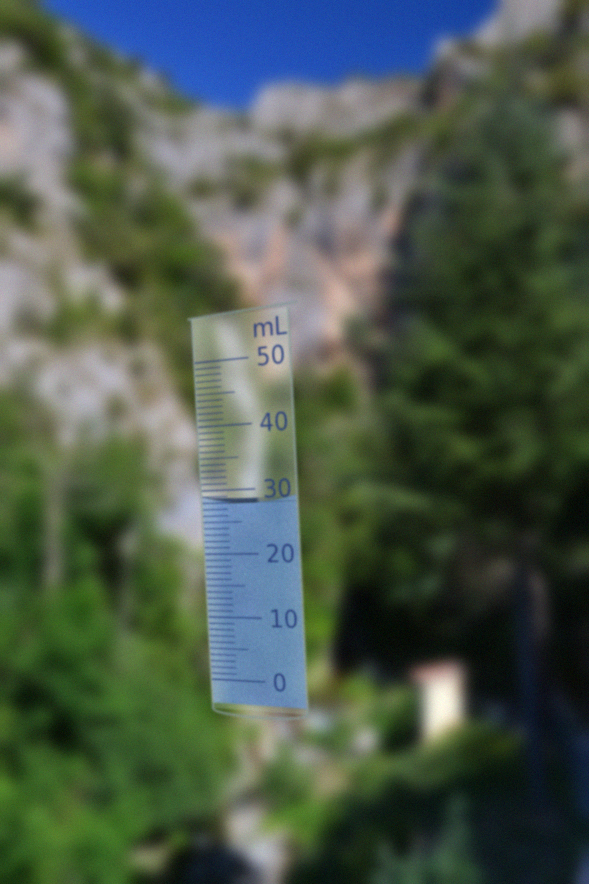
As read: value=28 unit=mL
